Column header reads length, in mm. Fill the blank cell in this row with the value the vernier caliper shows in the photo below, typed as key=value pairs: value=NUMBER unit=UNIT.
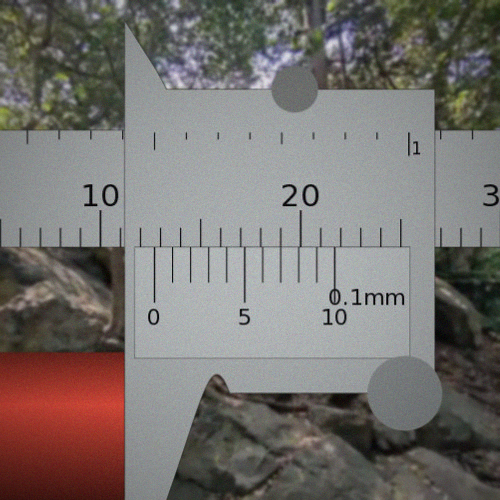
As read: value=12.7 unit=mm
